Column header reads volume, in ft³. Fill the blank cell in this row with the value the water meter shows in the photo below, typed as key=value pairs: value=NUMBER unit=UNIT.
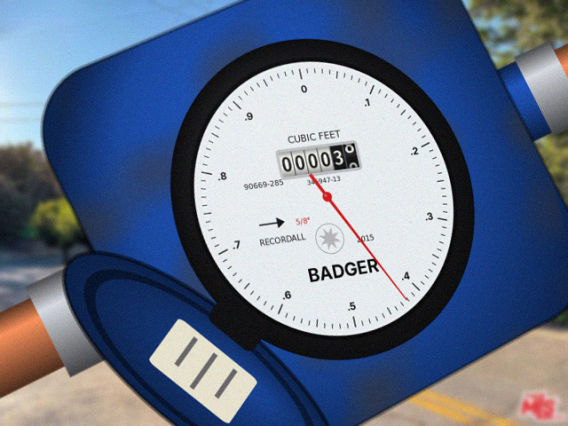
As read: value=38.42 unit=ft³
